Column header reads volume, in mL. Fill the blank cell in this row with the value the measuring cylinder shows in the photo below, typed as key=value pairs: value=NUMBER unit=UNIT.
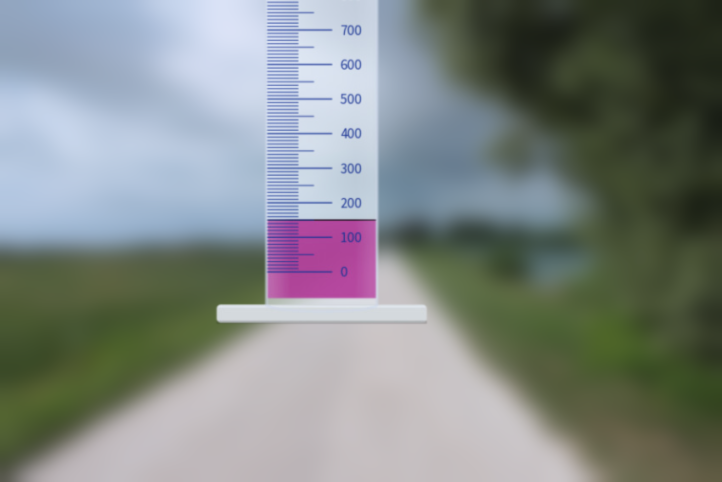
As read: value=150 unit=mL
